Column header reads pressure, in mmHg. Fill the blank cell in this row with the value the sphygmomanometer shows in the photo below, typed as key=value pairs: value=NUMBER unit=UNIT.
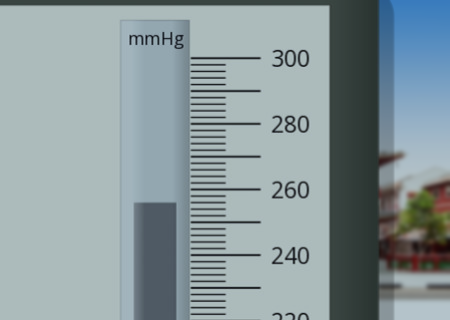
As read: value=256 unit=mmHg
